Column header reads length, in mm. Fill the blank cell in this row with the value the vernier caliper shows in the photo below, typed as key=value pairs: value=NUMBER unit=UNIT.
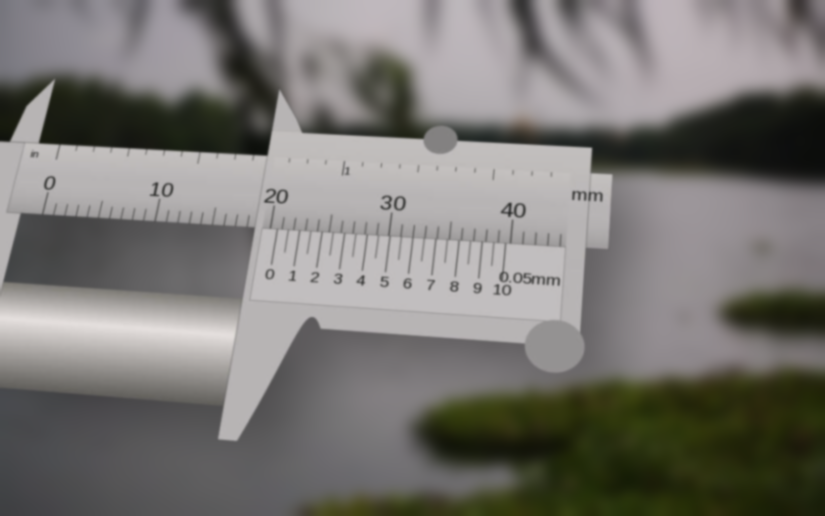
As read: value=20.6 unit=mm
